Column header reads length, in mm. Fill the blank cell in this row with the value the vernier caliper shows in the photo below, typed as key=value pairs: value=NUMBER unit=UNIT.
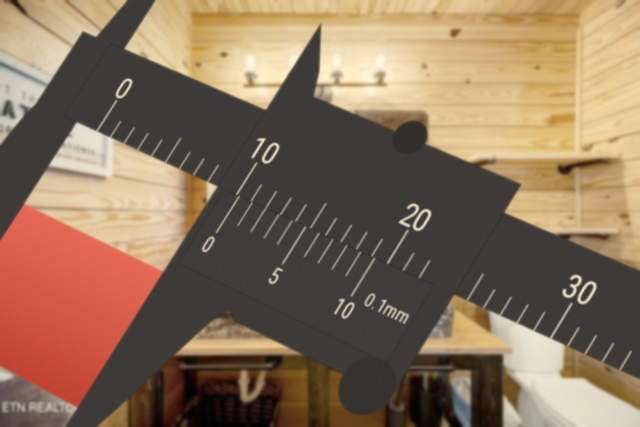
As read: value=10.2 unit=mm
